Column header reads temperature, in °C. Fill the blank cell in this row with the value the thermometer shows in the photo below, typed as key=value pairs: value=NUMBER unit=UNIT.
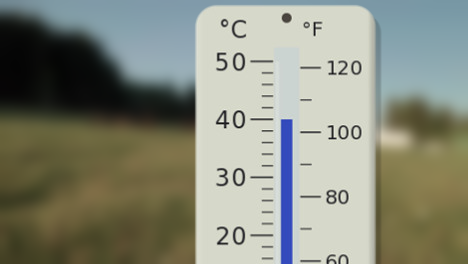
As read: value=40 unit=°C
